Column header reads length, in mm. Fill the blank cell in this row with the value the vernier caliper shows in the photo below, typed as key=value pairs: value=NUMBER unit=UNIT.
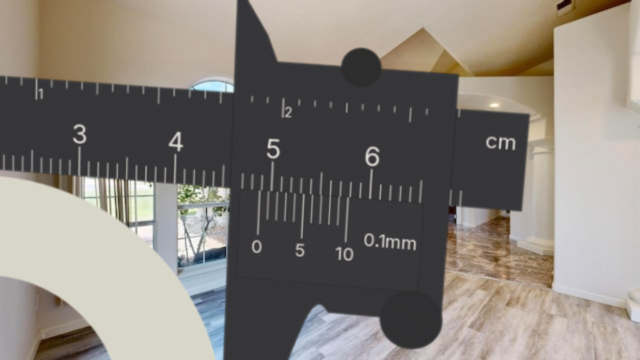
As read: value=48.8 unit=mm
